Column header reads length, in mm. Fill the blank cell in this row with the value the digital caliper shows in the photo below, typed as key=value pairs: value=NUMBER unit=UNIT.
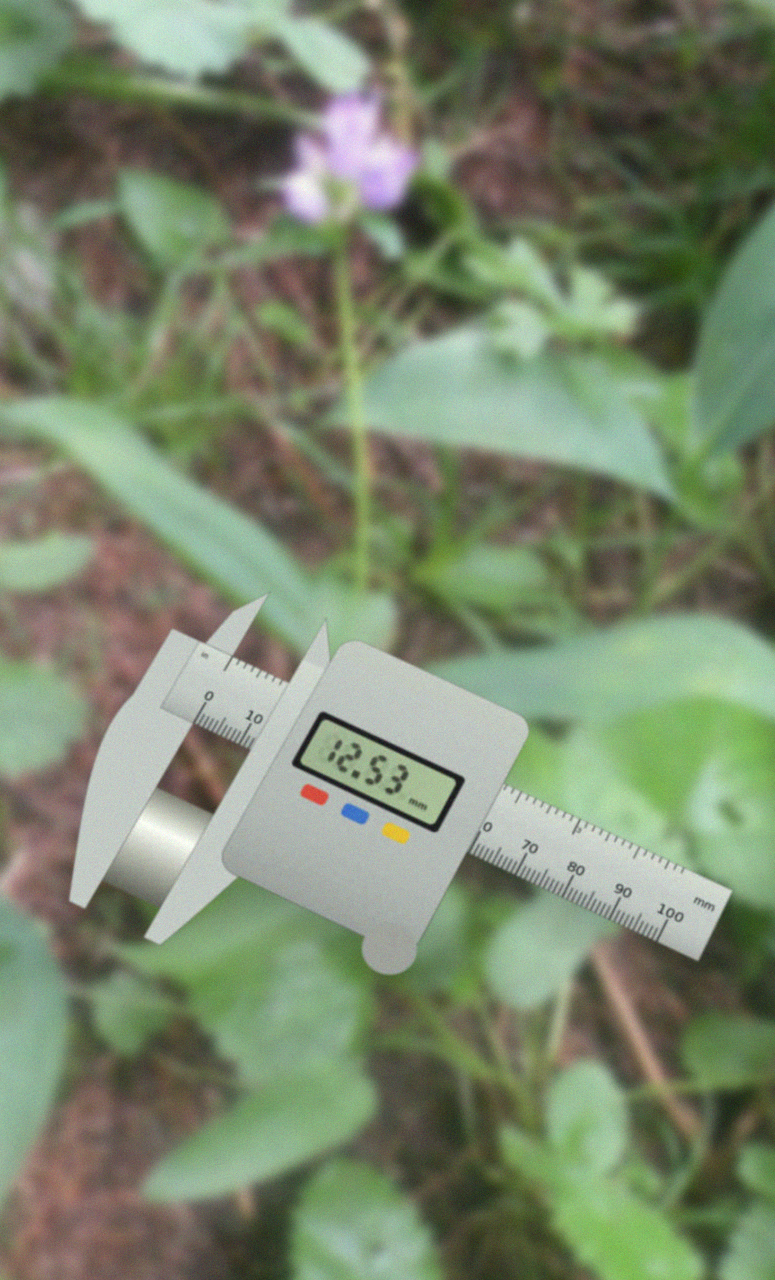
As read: value=12.53 unit=mm
